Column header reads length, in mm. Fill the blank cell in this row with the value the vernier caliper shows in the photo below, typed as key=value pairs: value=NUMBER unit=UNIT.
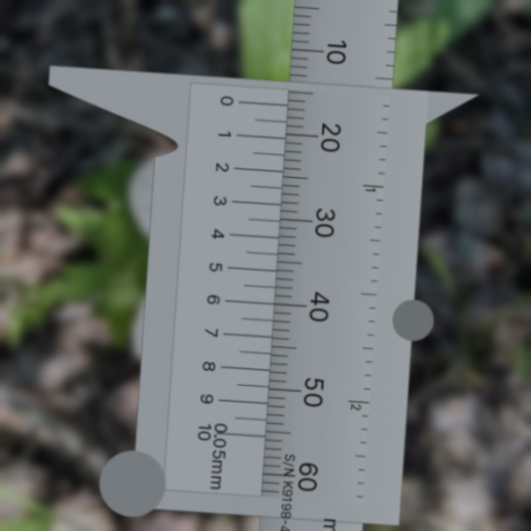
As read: value=16.6 unit=mm
